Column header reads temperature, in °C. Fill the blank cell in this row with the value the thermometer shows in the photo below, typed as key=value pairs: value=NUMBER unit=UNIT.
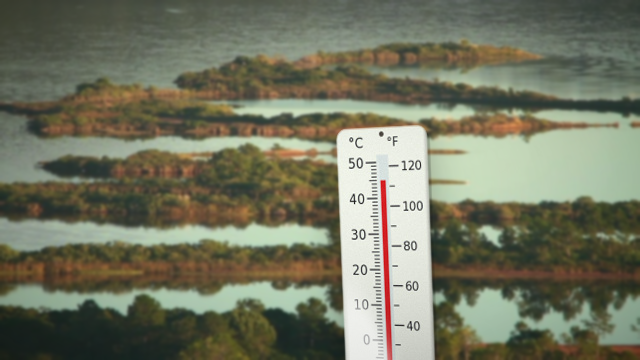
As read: value=45 unit=°C
